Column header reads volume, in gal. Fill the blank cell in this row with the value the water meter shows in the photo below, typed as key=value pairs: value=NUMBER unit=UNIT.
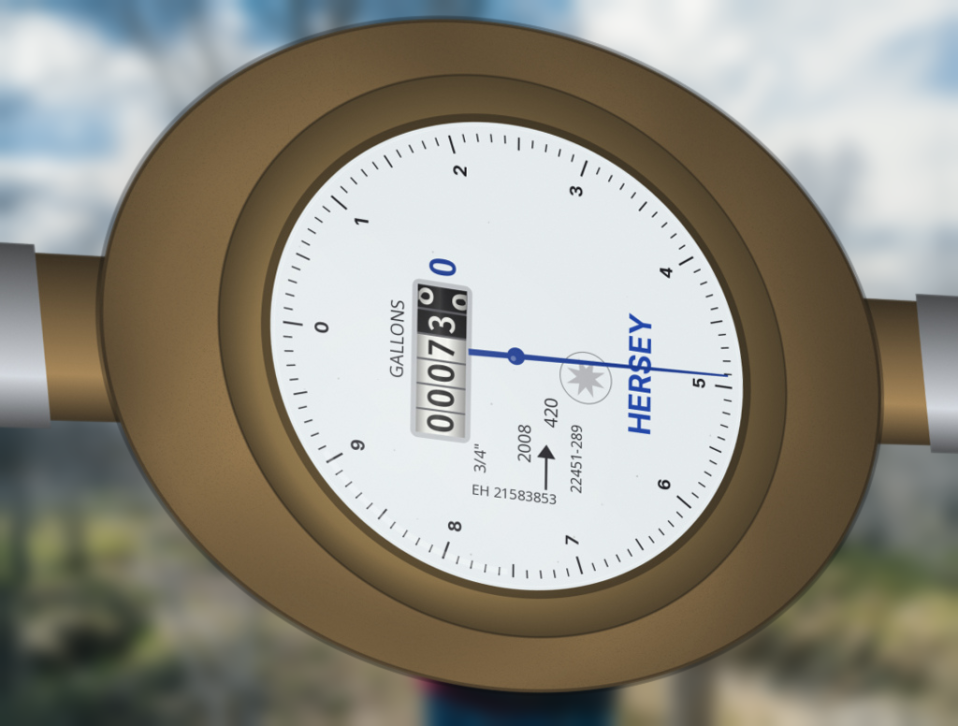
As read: value=7384.9 unit=gal
